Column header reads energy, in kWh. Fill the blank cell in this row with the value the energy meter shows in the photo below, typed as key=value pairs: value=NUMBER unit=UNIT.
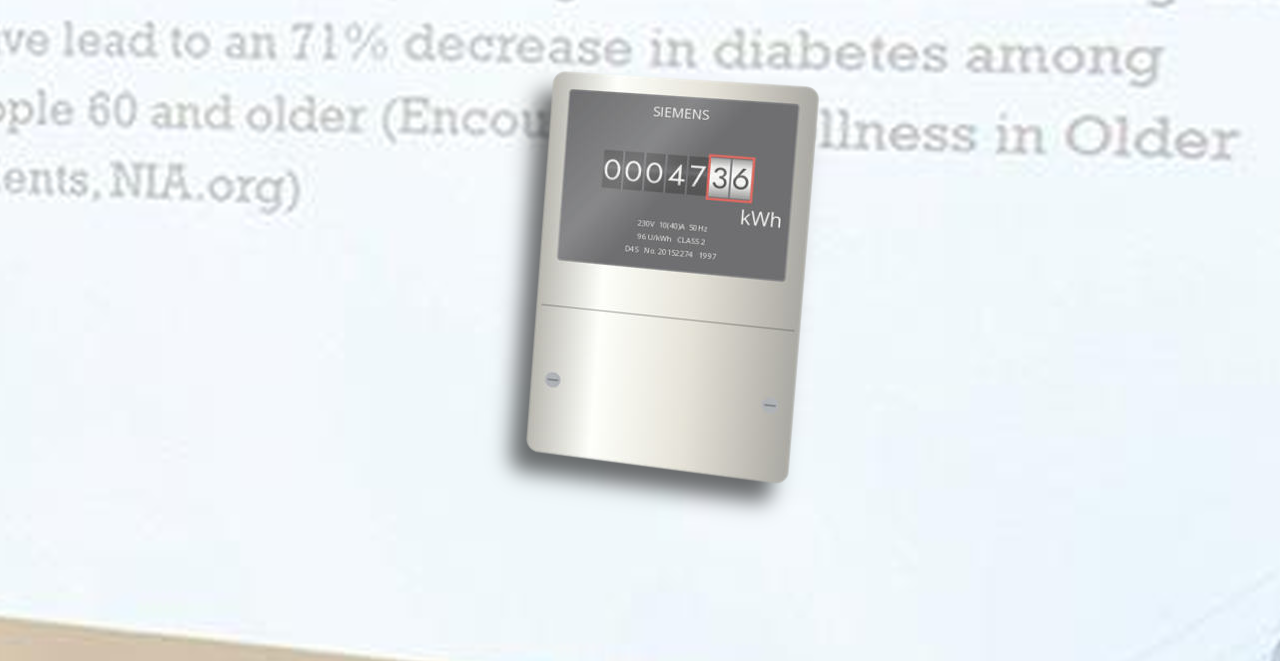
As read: value=47.36 unit=kWh
